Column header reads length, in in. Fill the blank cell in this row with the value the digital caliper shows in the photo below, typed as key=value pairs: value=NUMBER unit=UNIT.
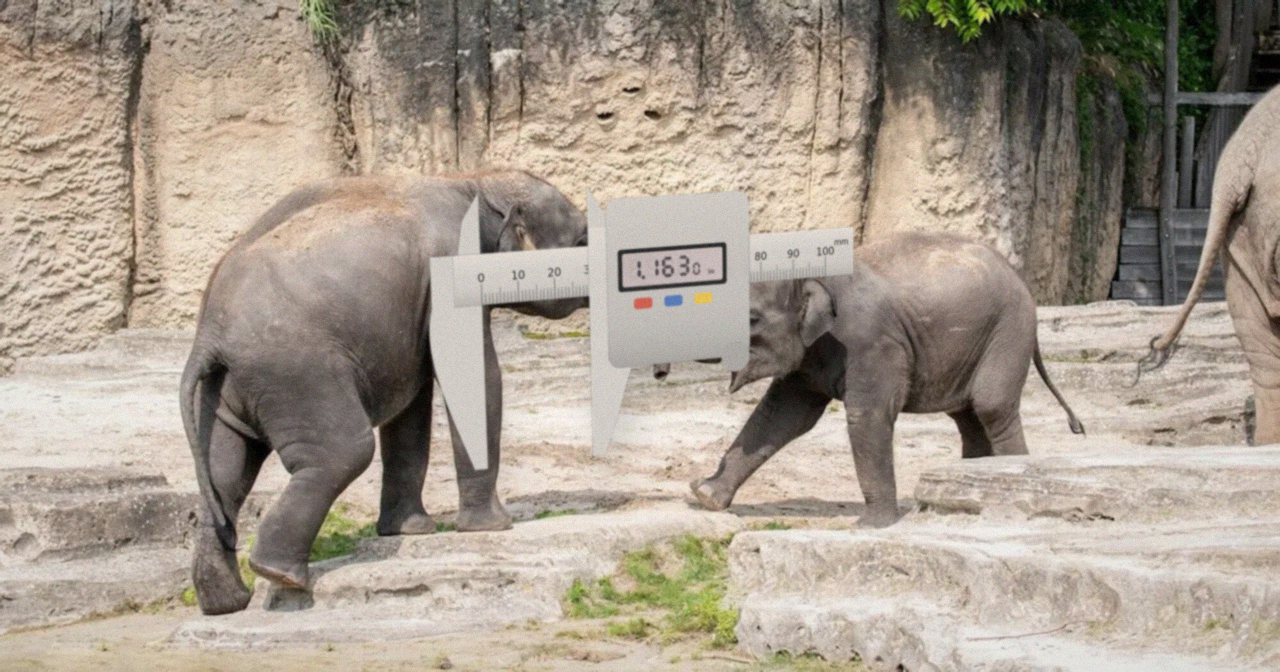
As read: value=1.1630 unit=in
